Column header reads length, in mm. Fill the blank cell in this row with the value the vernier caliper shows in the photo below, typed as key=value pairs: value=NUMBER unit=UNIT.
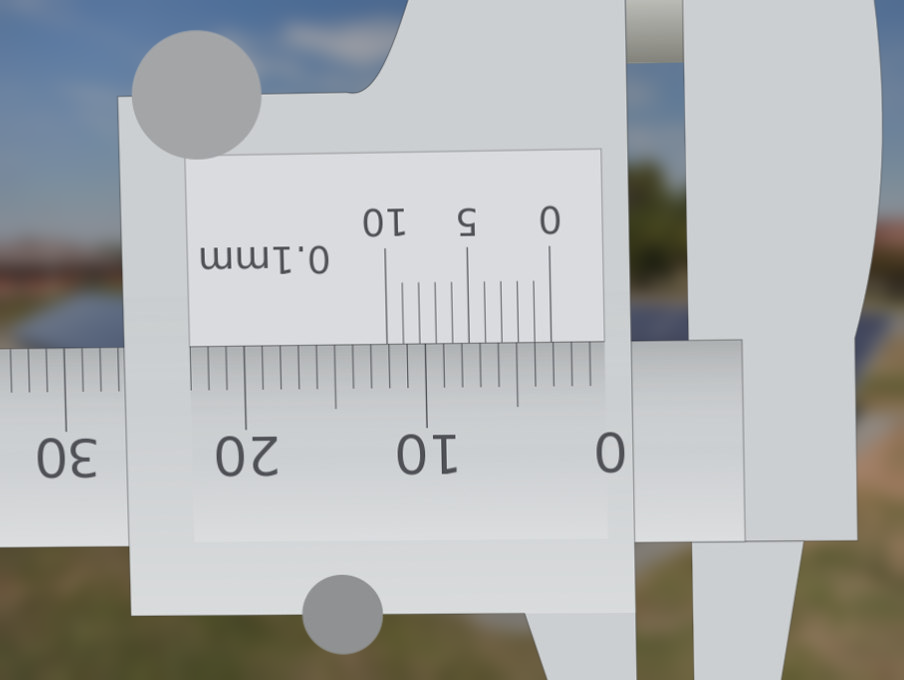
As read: value=3.1 unit=mm
